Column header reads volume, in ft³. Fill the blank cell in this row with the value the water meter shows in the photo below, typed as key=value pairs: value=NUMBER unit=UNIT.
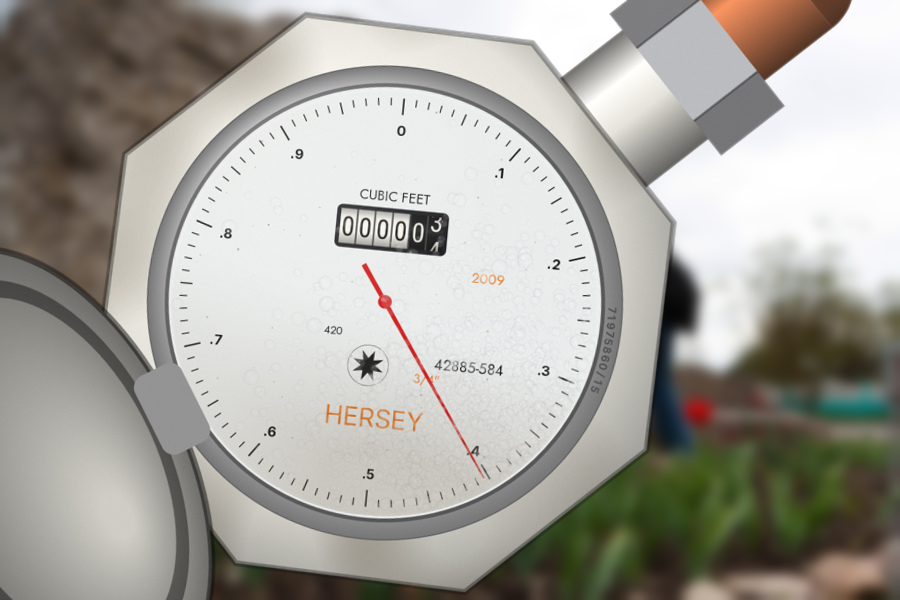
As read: value=3.40 unit=ft³
